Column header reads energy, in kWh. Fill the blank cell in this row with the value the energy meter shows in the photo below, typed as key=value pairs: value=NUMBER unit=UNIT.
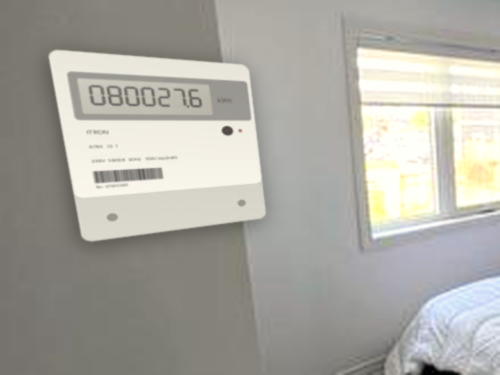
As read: value=80027.6 unit=kWh
